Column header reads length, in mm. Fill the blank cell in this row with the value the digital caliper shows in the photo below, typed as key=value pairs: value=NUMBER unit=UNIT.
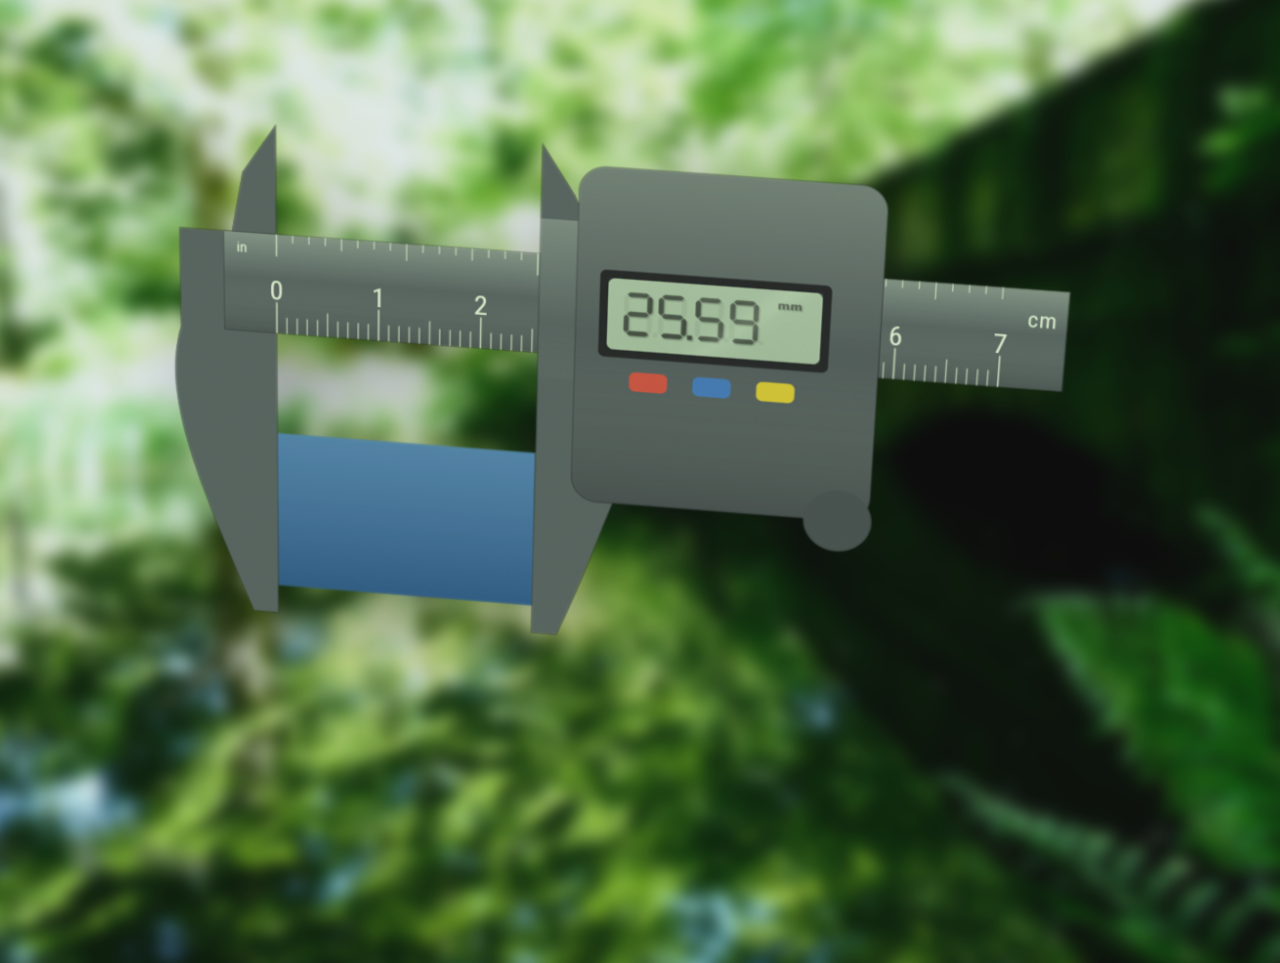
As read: value=25.59 unit=mm
